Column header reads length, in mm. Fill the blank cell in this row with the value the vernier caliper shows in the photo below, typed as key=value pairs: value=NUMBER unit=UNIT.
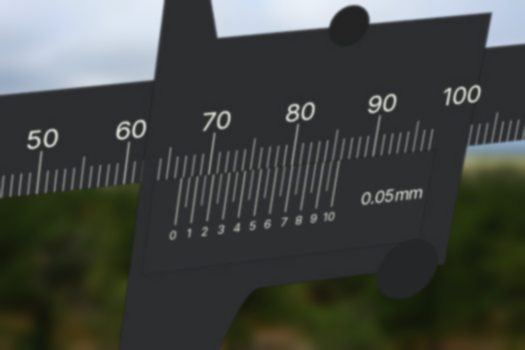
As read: value=66.8 unit=mm
